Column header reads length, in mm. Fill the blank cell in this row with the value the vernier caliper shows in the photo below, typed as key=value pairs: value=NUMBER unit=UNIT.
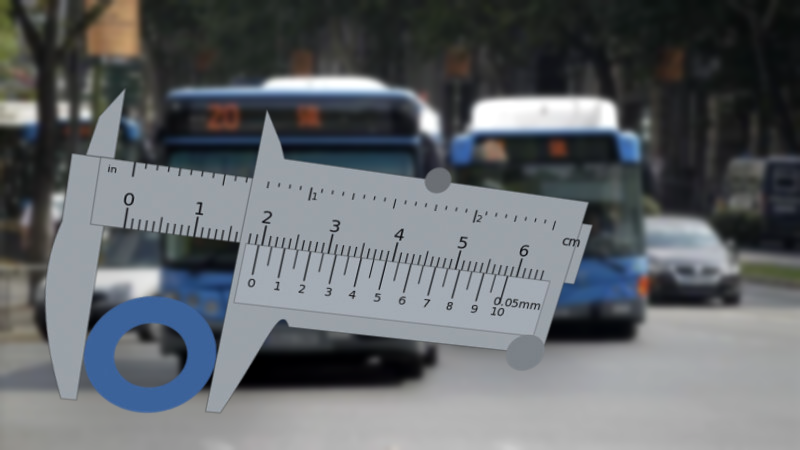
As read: value=19.5 unit=mm
